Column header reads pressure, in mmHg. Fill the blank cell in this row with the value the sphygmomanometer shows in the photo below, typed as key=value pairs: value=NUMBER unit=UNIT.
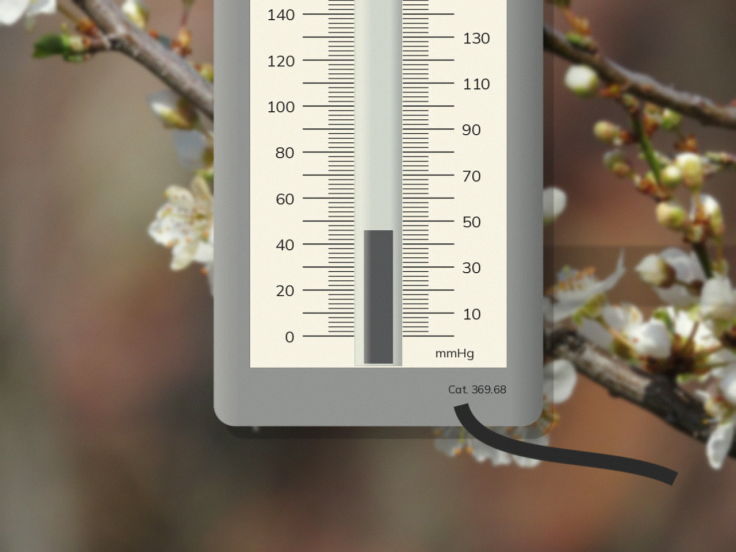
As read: value=46 unit=mmHg
